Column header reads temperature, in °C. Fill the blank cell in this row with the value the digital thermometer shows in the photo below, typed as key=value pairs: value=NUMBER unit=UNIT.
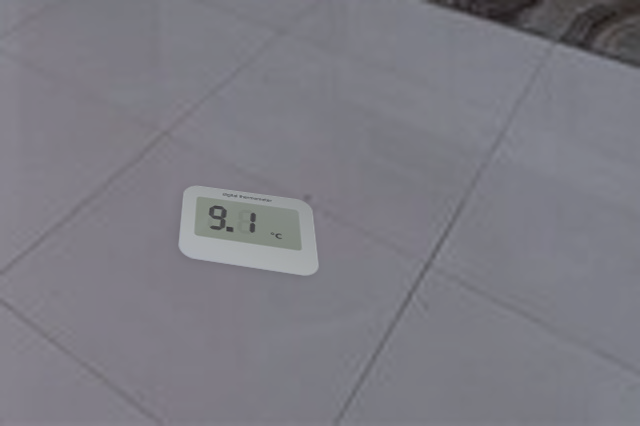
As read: value=9.1 unit=°C
